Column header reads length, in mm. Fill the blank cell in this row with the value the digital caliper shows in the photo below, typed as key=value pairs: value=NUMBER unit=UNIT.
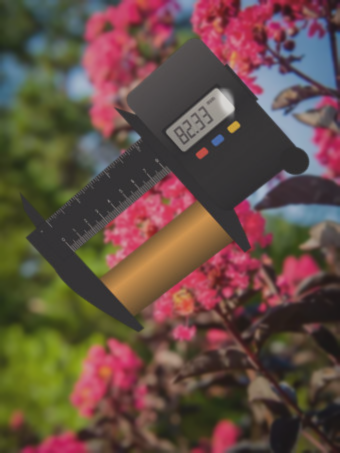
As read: value=82.33 unit=mm
